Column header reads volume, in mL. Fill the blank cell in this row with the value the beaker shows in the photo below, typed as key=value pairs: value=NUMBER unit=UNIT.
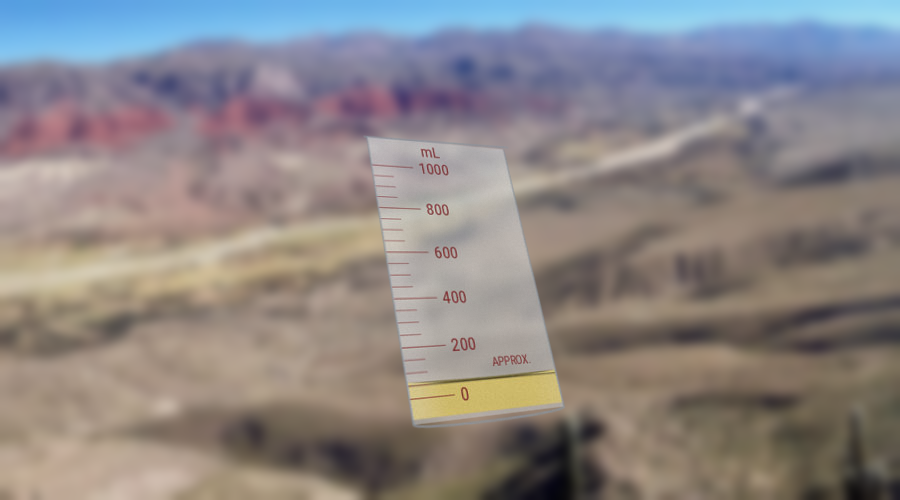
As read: value=50 unit=mL
